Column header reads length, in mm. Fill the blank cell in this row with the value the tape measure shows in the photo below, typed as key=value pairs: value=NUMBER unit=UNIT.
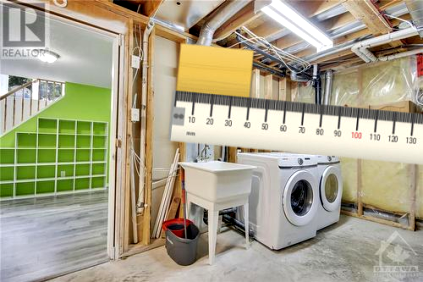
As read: value=40 unit=mm
